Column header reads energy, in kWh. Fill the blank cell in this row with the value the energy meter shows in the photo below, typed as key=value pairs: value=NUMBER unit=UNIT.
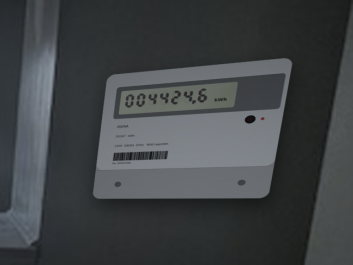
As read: value=4424.6 unit=kWh
